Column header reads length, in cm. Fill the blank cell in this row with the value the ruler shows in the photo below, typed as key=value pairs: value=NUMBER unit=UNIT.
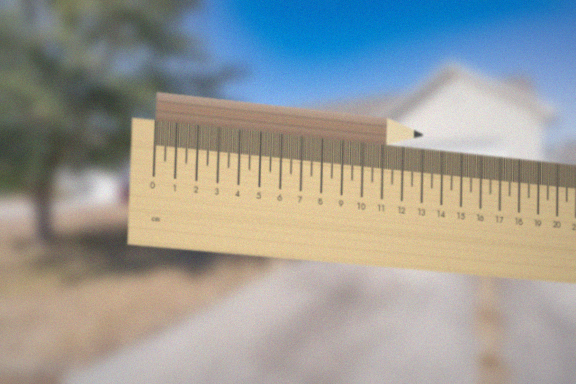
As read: value=13 unit=cm
